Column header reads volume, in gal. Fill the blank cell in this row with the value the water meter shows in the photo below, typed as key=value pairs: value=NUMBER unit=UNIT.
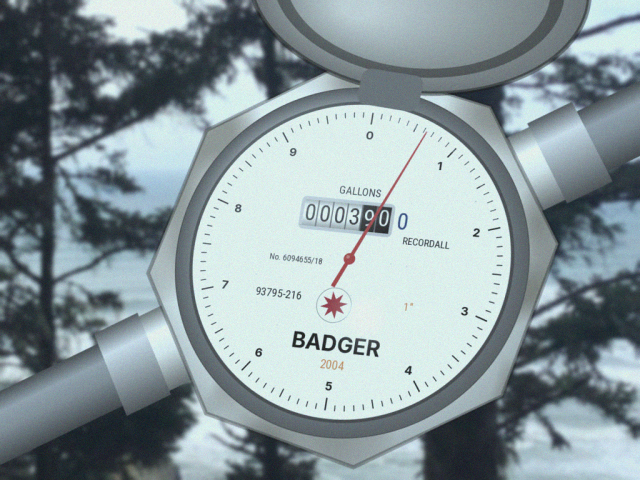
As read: value=3900.6 unit=gal
